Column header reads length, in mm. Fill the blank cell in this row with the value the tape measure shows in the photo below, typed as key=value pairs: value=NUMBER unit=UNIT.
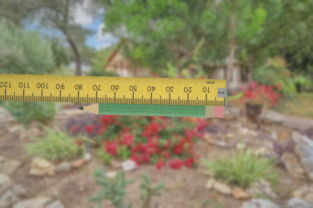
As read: value=80 unit=mm
